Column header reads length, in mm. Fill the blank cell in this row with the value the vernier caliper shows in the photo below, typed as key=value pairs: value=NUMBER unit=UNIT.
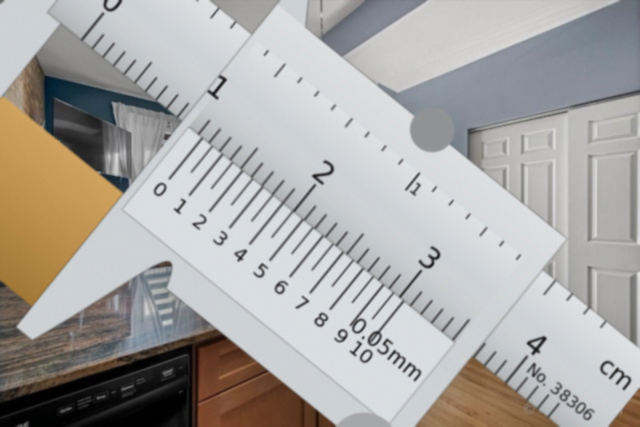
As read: value=11.4 unit=mm
